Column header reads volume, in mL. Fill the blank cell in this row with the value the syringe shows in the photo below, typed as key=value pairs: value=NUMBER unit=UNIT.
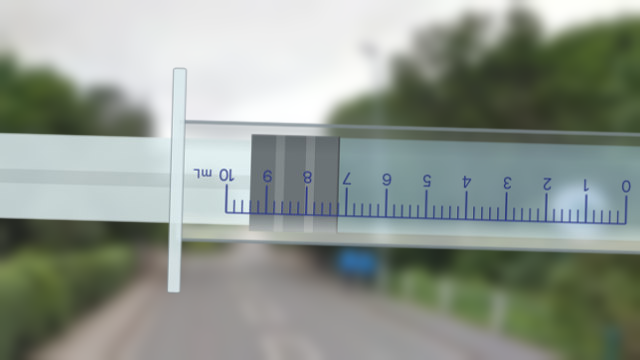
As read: value=7.2 unit=mL
